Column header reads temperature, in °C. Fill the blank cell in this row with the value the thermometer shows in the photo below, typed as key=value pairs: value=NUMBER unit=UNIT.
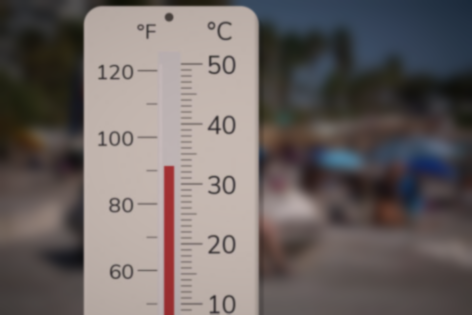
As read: value=33 unit=°C
